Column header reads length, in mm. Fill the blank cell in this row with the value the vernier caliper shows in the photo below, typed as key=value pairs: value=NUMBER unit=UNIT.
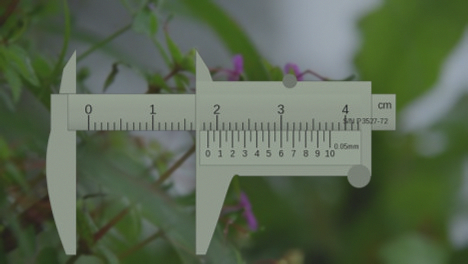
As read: value=18.6 unit=mm
